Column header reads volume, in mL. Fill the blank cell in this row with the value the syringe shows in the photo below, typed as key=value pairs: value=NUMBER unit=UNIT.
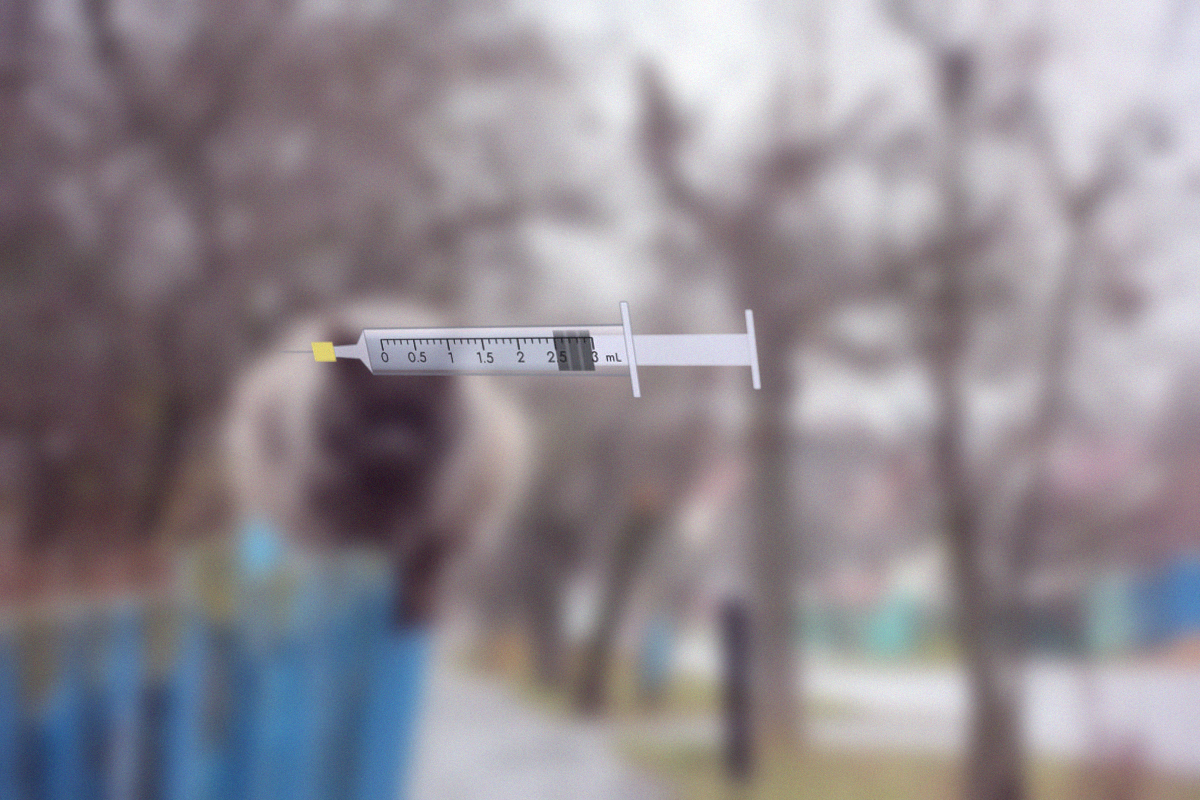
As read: value=2.5 unit=mL
